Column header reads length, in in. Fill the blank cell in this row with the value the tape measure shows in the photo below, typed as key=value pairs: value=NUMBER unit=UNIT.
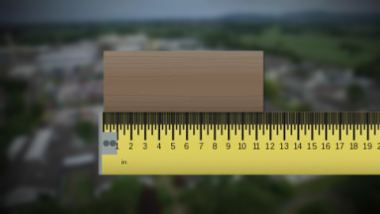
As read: value=11.5 unit=in
